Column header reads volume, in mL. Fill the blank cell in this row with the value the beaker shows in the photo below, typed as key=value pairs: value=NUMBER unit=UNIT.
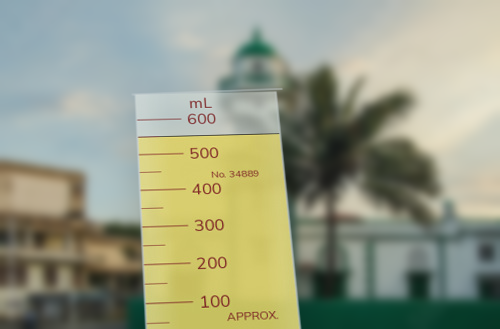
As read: value=550 unit=mL
